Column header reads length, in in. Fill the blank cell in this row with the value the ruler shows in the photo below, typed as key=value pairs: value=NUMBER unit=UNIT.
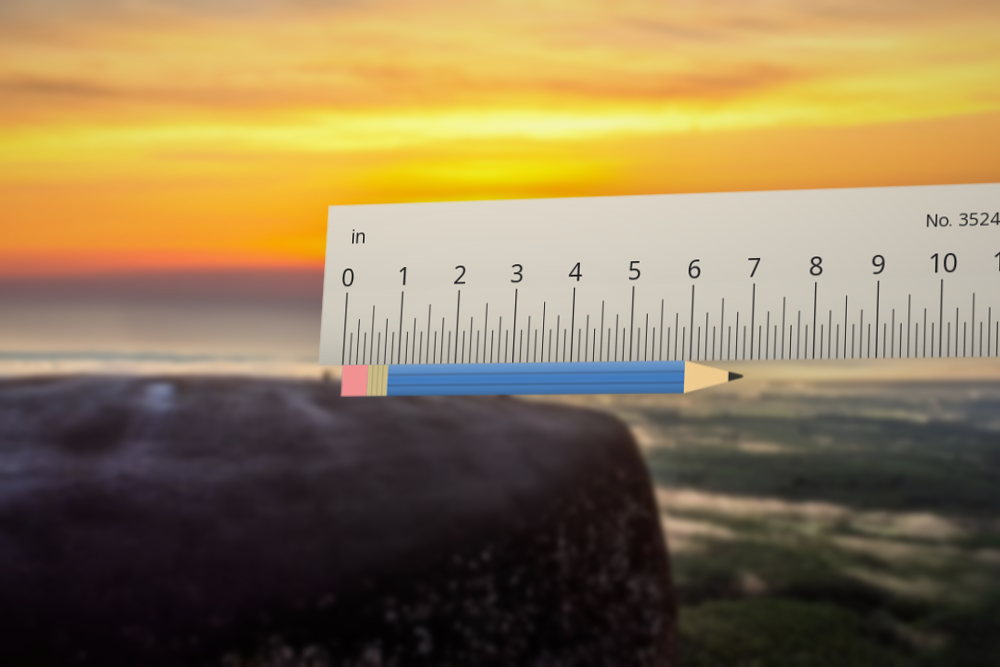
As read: value=6.875 unit=in
